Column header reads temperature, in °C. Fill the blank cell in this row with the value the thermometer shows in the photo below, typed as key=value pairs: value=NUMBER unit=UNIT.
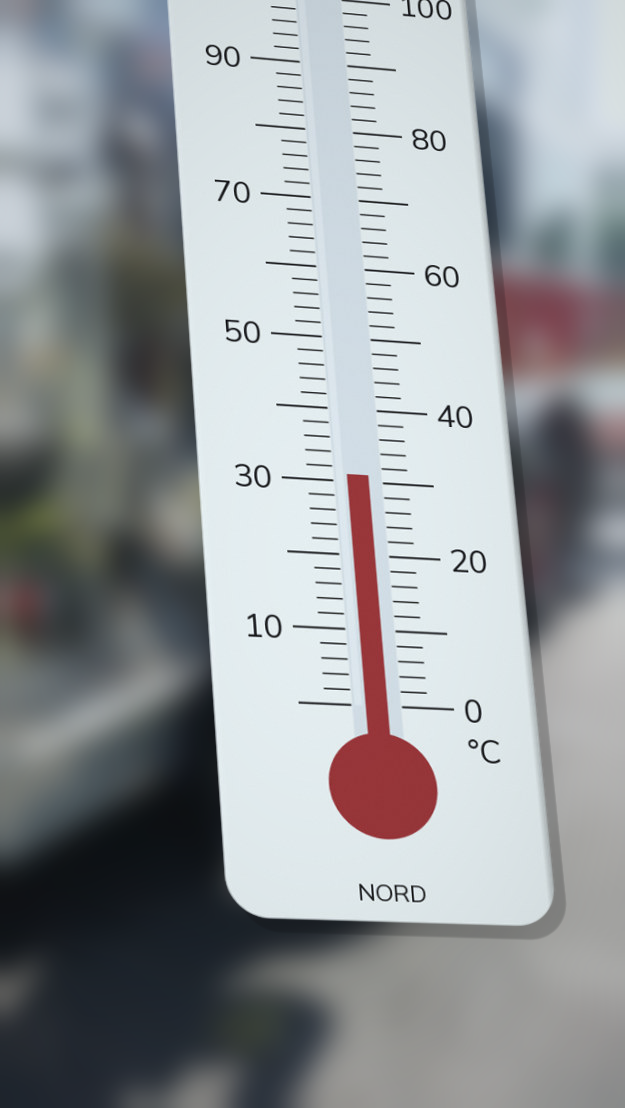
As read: value=31 unit=°C
